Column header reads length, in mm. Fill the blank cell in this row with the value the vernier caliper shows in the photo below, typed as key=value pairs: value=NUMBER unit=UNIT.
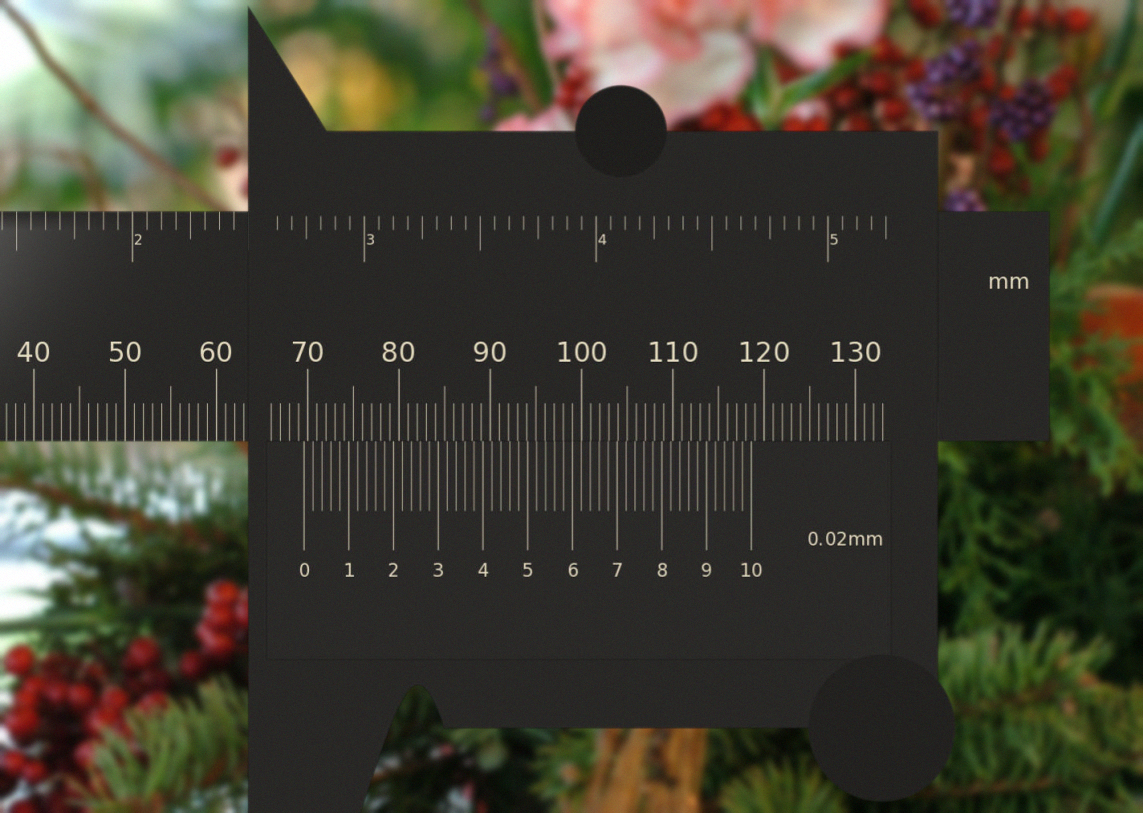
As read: value=69.6 unit=mm
